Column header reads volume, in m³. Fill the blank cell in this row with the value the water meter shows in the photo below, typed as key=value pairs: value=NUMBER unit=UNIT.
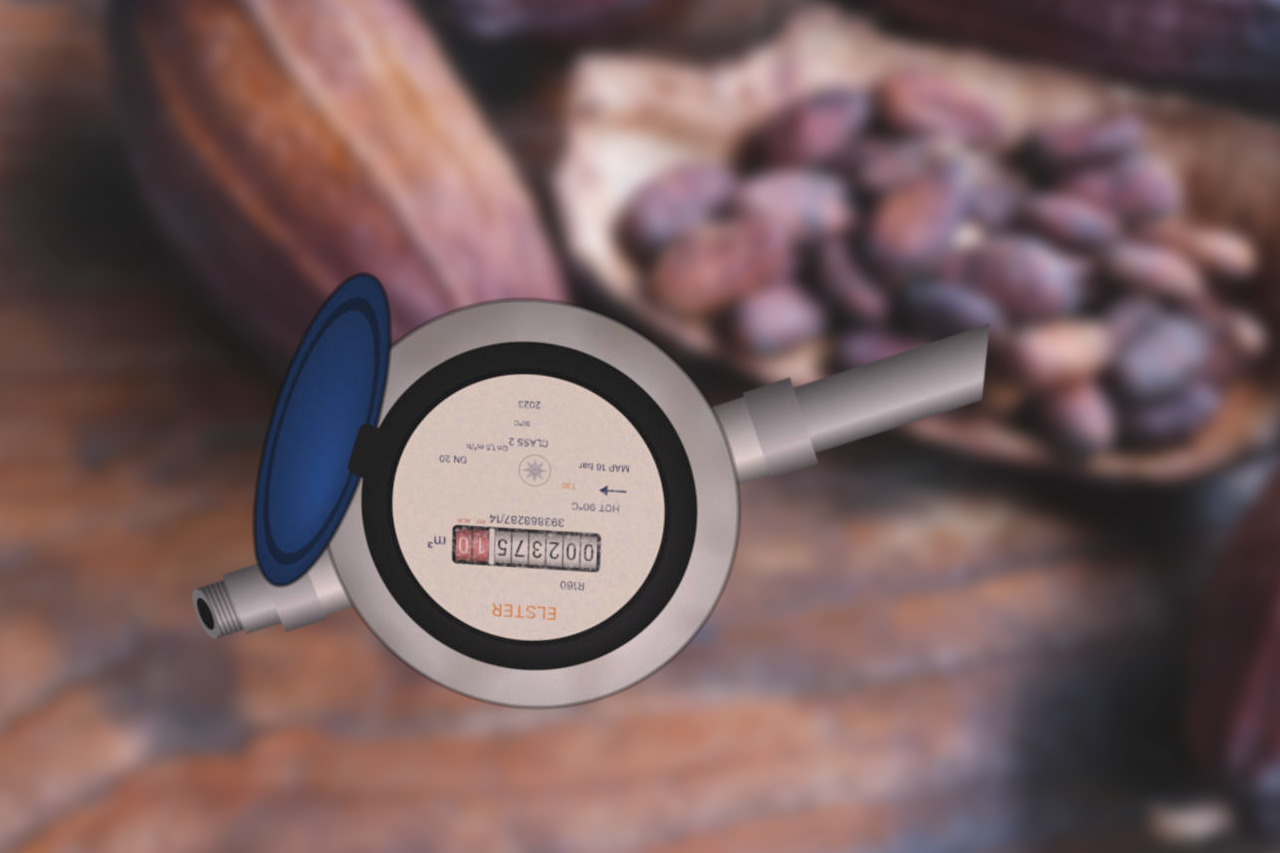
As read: value=2375.10 unit=m³
